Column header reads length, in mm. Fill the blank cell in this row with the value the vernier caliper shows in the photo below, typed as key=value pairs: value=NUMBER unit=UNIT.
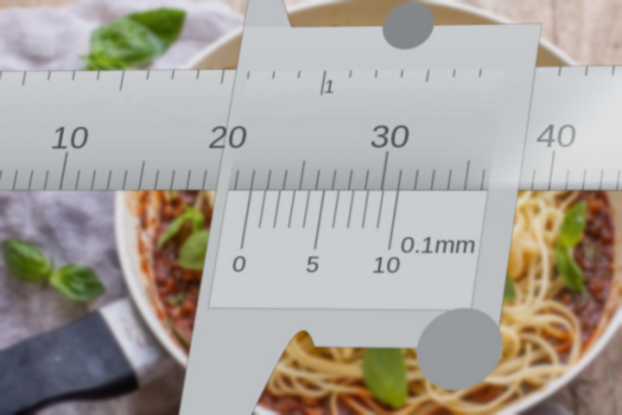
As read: value=22.0 unit=mm
